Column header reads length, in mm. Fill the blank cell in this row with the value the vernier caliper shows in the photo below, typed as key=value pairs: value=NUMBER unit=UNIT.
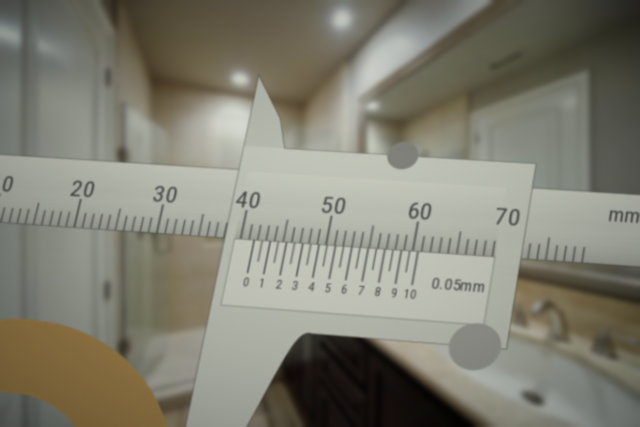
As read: value=41.6 unit=mm
